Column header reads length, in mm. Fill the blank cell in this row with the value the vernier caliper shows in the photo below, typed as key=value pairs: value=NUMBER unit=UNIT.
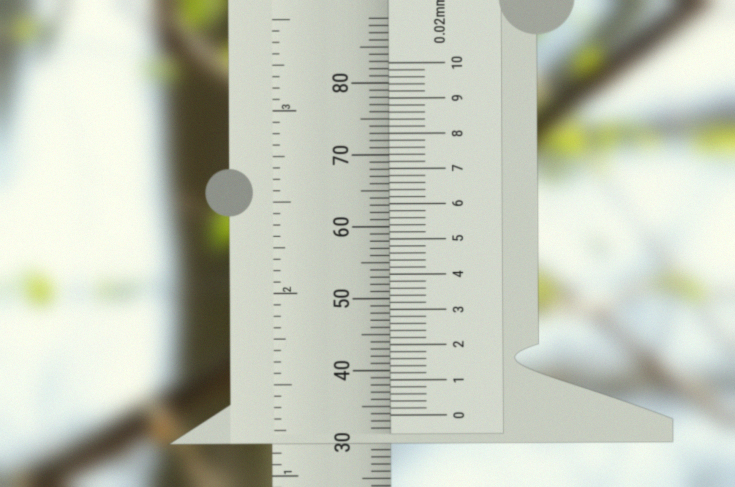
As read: value=33.8 unit=mm
